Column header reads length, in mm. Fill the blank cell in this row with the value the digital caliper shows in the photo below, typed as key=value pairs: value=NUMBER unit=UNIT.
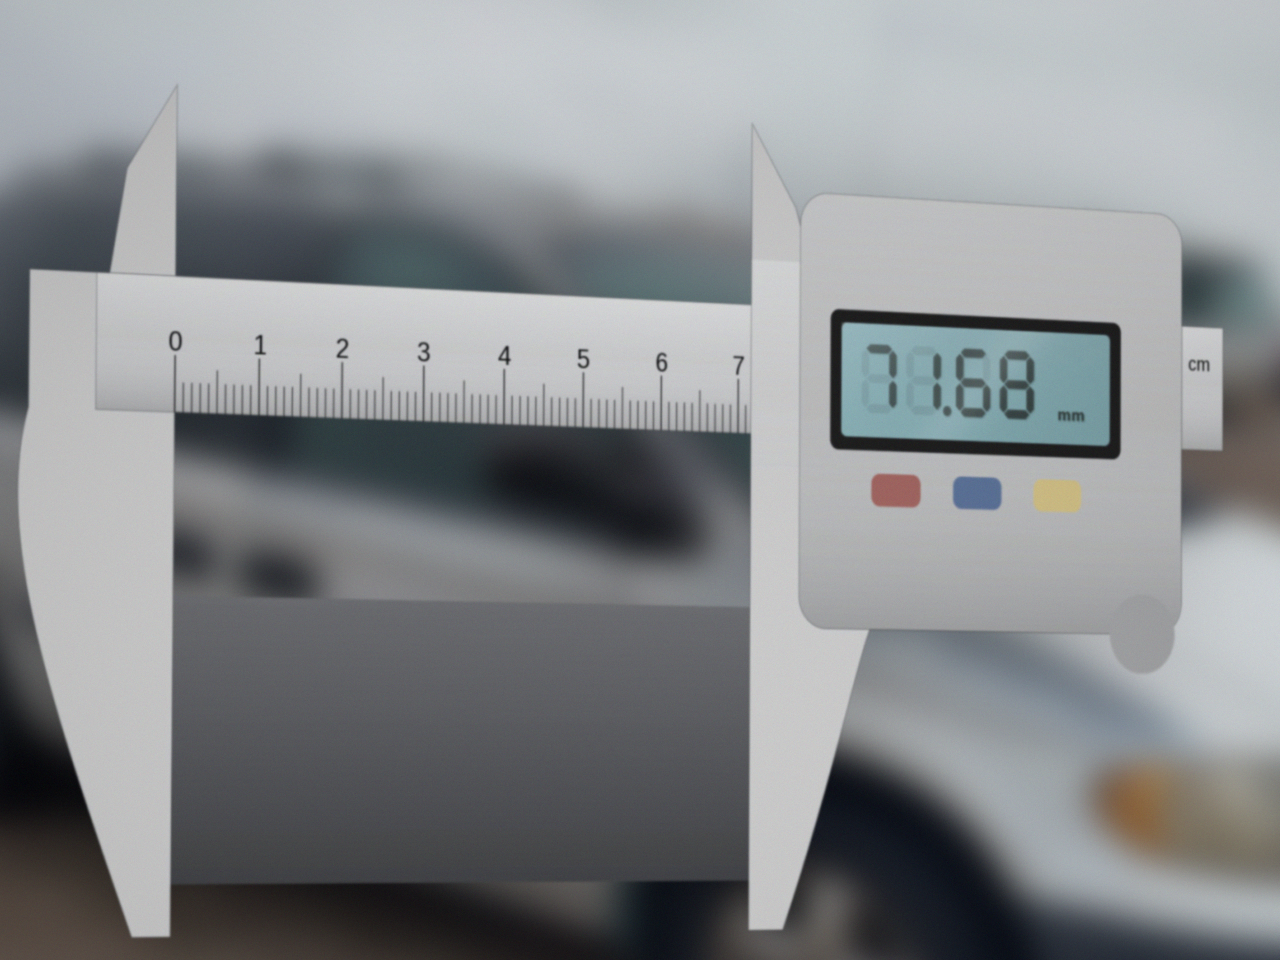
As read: value=71.68 unit=mm
